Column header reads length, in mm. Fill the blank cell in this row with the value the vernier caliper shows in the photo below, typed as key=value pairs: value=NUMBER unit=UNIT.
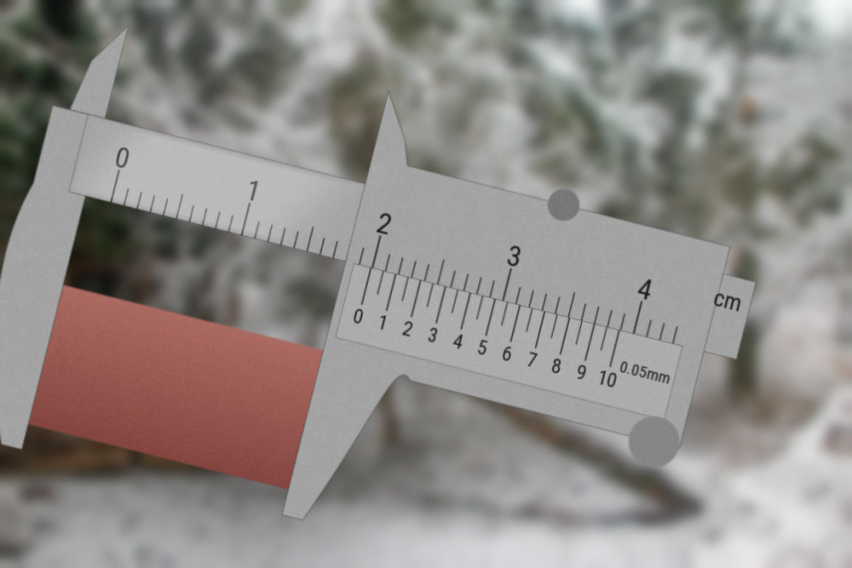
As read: value=19.9 unit=mm
